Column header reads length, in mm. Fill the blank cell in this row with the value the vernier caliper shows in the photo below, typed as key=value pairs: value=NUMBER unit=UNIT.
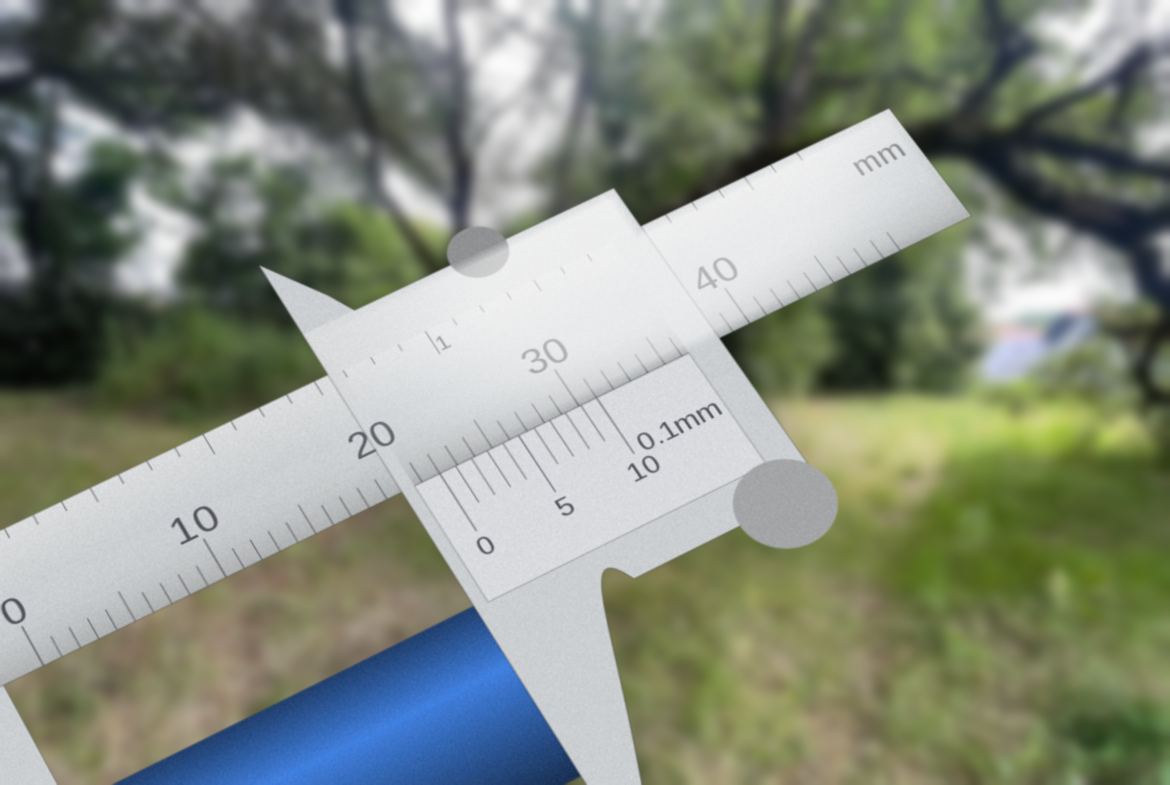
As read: value=22.0 unit=mm
